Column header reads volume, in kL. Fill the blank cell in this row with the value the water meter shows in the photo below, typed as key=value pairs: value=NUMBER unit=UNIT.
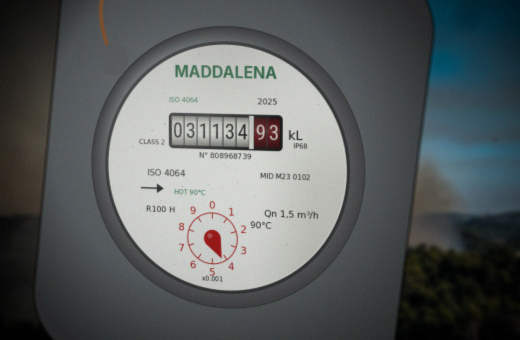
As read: value=31134.934 unit=kL
